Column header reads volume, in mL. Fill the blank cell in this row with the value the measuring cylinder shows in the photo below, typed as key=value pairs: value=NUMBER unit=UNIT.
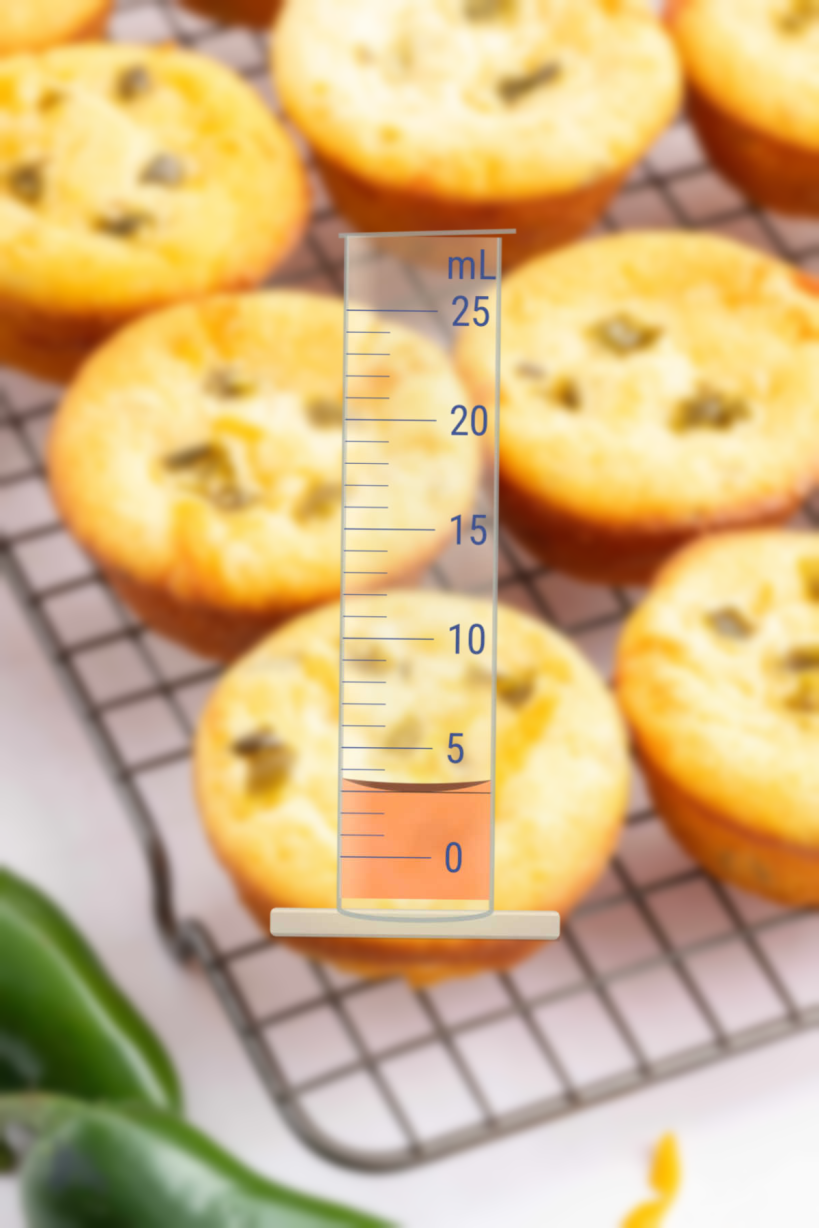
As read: value=3 unit=mL
